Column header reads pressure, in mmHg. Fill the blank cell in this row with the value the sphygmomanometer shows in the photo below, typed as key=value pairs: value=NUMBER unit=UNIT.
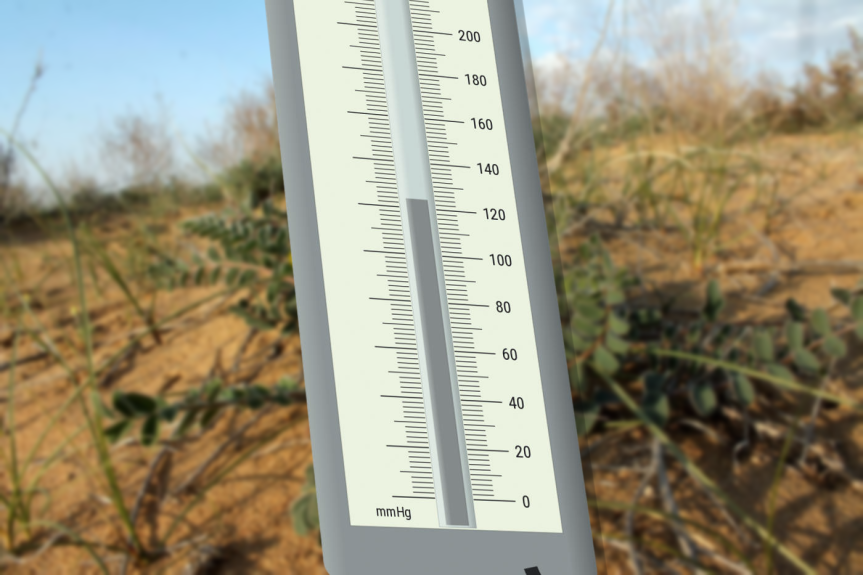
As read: value=124 unit=mmHg
